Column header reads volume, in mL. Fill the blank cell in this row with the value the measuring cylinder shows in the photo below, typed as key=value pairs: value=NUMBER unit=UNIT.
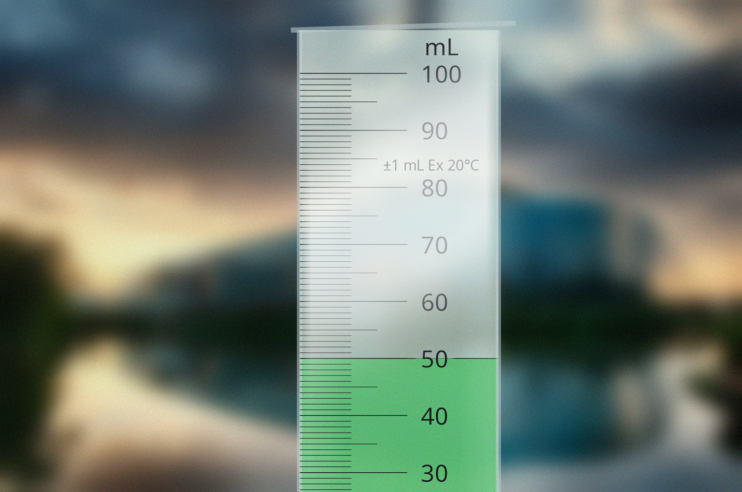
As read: value=50 unit=mL
